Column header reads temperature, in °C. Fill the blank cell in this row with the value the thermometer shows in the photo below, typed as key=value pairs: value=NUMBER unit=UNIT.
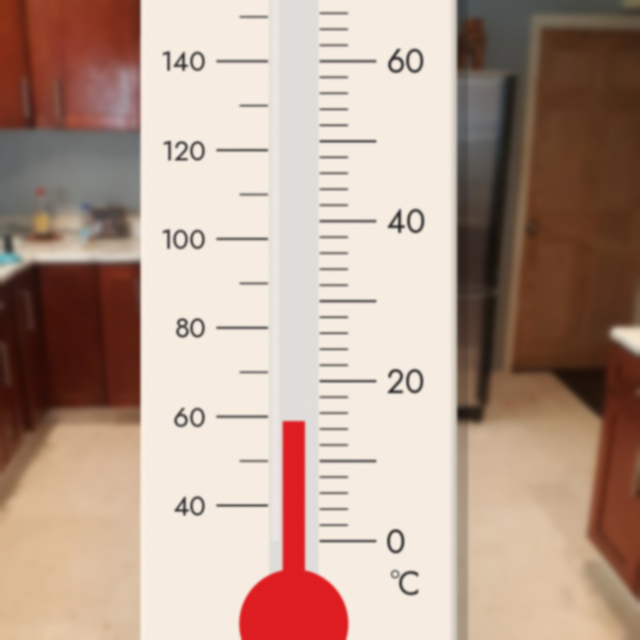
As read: value=15 unit=°C
